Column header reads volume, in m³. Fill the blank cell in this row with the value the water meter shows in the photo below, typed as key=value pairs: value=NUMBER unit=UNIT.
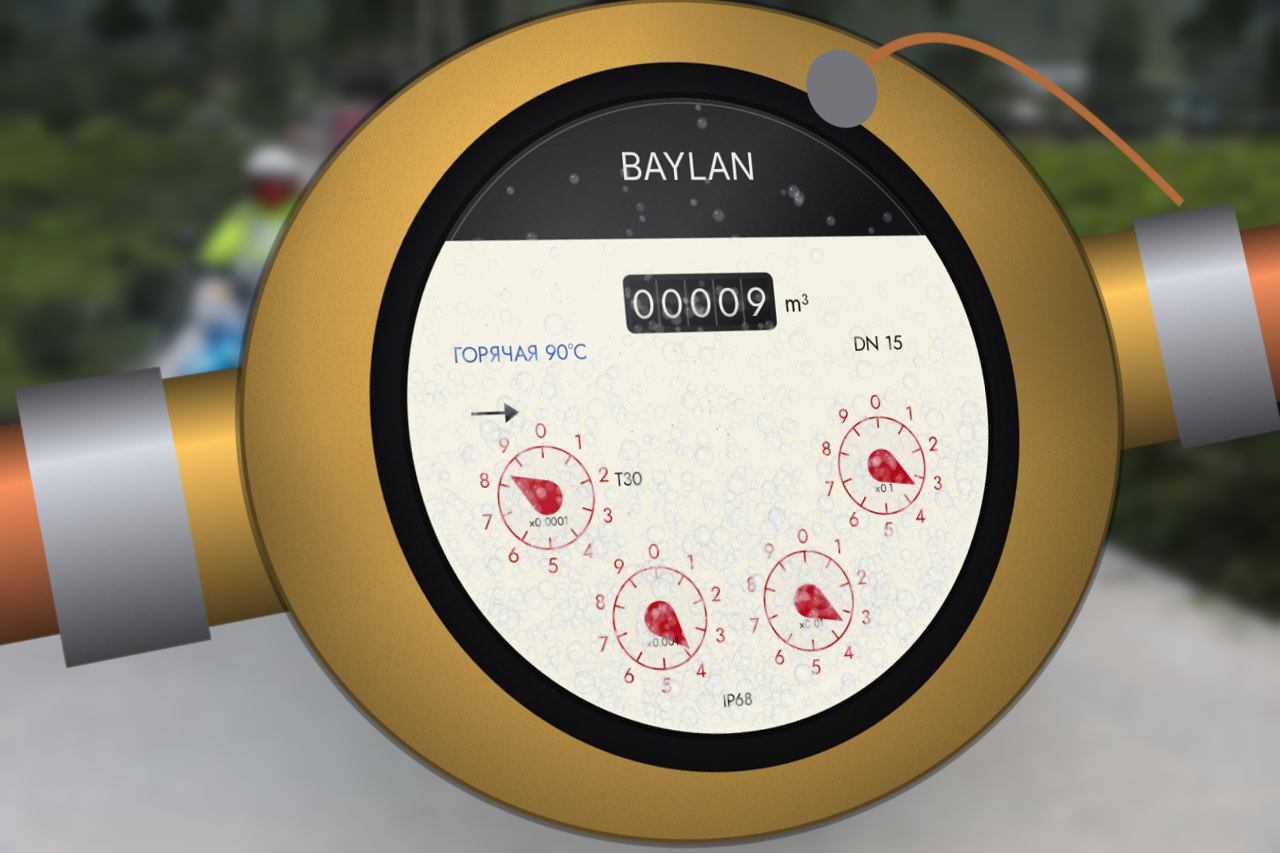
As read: value=9.3338 unit=m³
